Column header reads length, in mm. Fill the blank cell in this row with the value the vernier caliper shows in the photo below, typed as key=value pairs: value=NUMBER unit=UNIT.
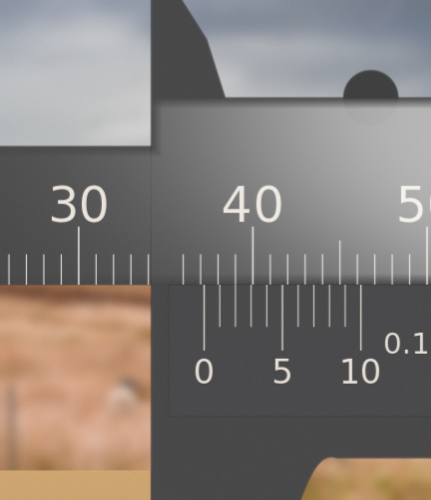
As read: value=37.2 unit=mm
